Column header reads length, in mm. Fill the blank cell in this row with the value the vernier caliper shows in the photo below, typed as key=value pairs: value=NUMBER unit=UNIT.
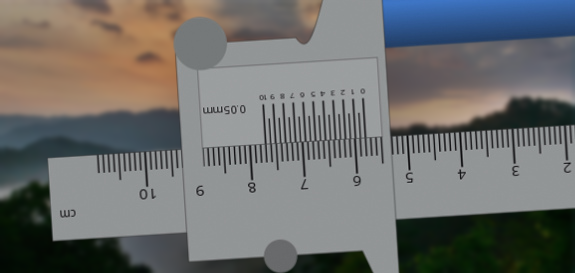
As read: value=58.0 unit=mm
